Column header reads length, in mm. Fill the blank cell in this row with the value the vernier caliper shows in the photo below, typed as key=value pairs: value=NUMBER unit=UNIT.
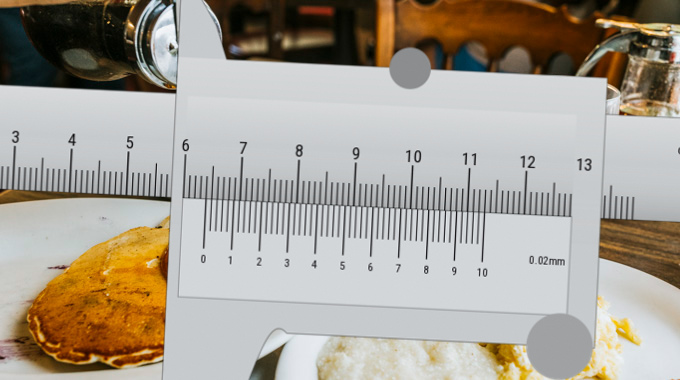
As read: value=64.0 unit=mm
